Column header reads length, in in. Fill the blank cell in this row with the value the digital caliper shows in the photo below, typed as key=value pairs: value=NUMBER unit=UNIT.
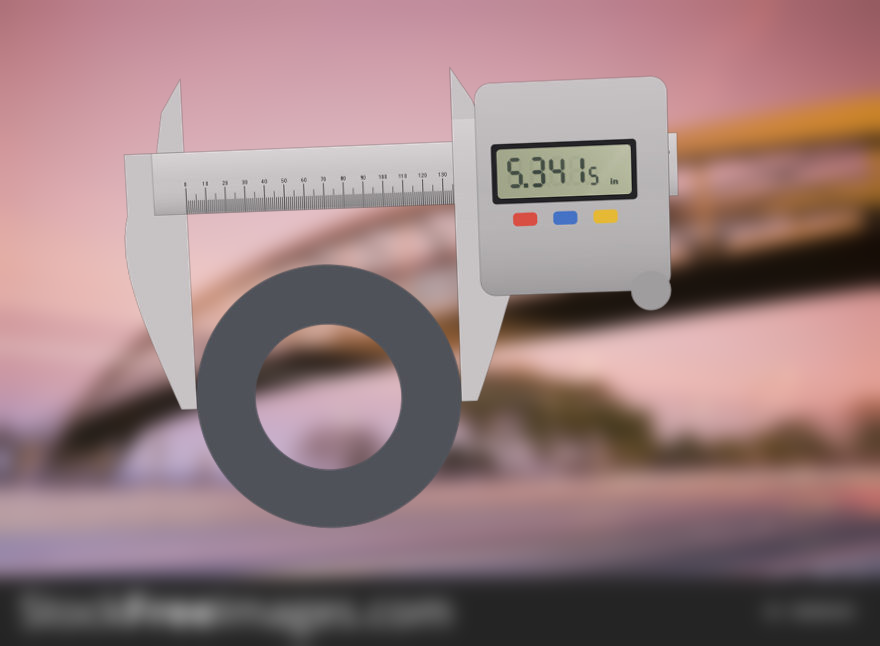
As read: value=5.3415 unit=in
